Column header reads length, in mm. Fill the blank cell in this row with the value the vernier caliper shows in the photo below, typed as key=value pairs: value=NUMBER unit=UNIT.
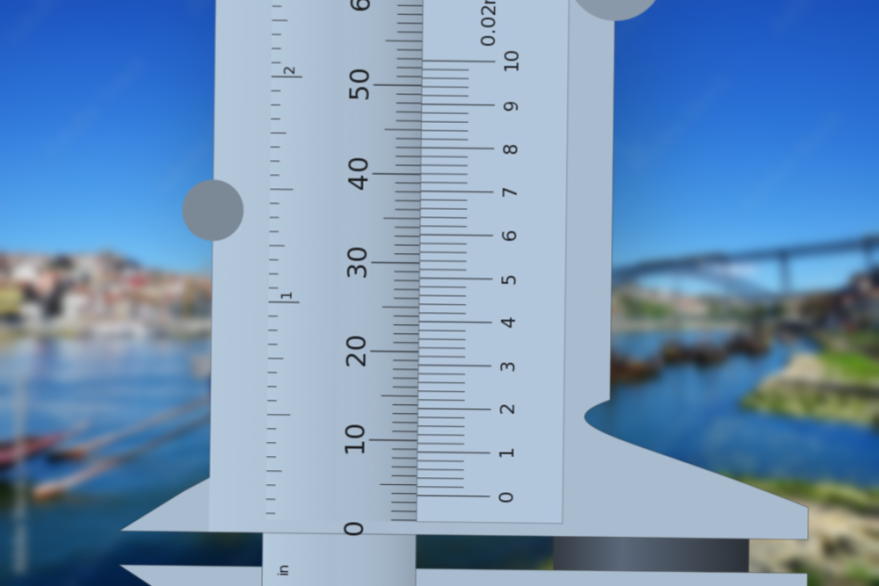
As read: value=3.8 unit=mm
